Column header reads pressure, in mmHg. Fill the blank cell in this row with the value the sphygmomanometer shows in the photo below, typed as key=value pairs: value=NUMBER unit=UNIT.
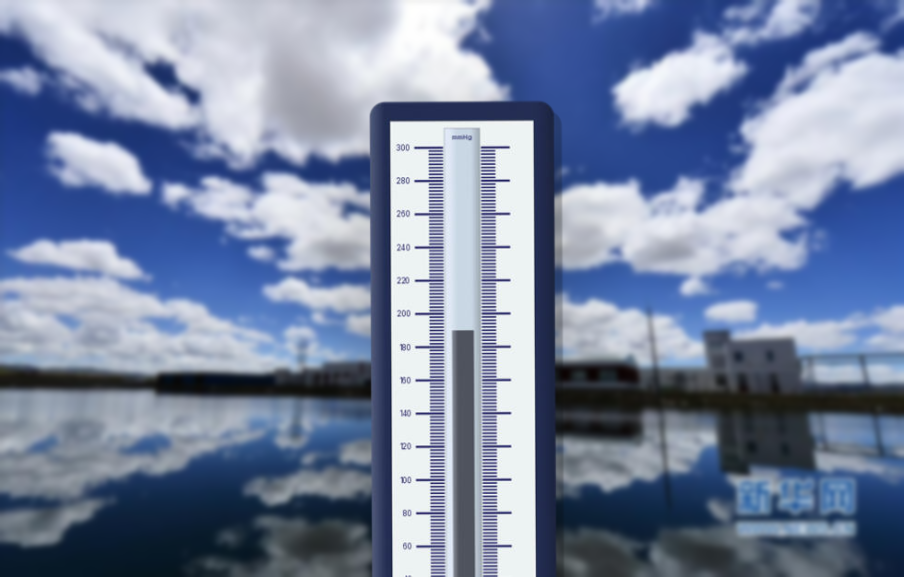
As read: value=190 unit=mmHg
